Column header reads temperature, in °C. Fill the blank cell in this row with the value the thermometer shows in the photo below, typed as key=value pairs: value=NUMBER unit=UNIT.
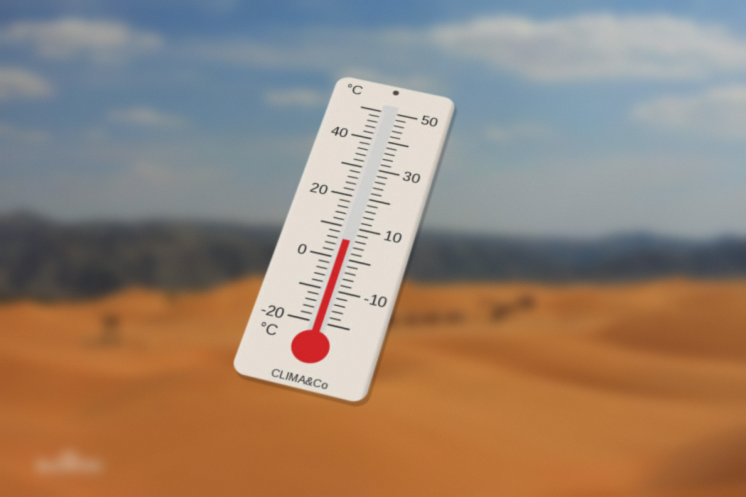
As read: value=6 unit=°C
